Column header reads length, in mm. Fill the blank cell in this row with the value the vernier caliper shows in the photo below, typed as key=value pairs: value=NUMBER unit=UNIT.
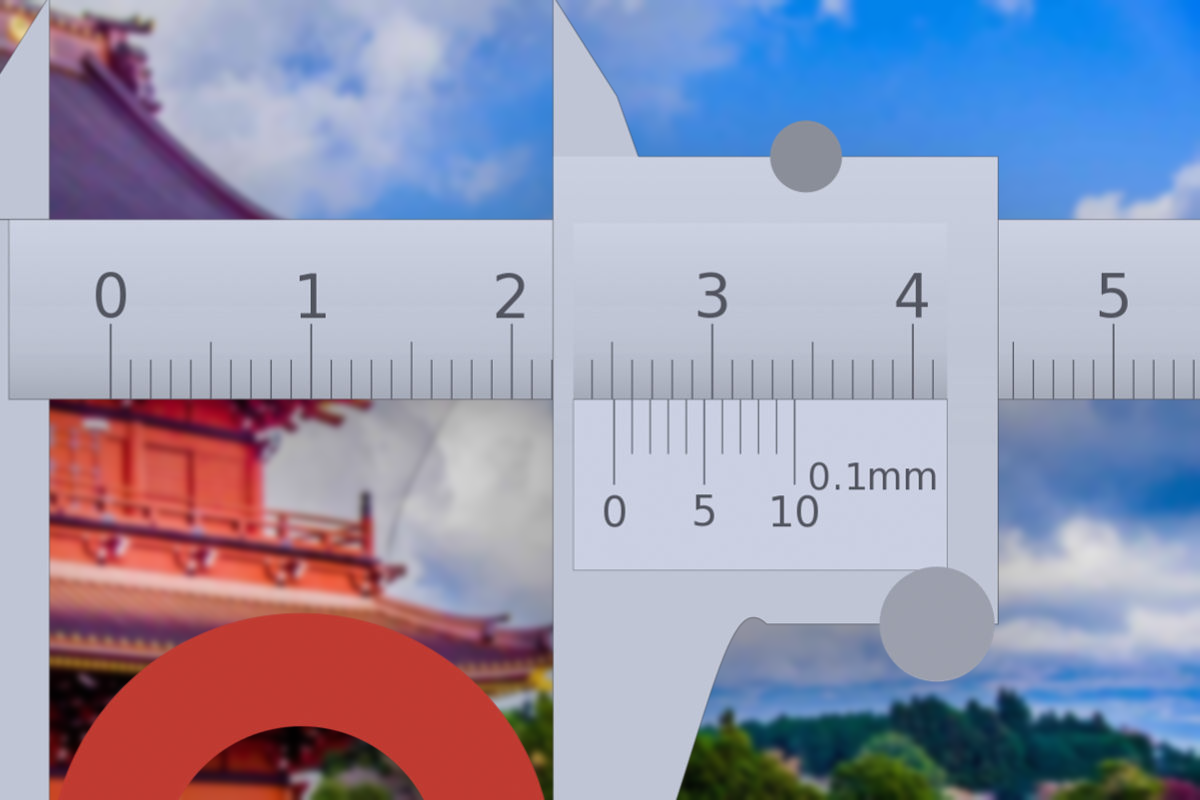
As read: value=25.1 unit=mm
